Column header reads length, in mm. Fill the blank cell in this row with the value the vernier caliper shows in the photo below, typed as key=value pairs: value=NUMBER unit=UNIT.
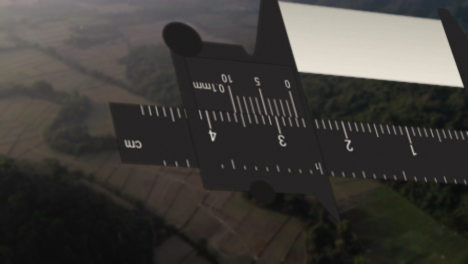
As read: value=26.8 unit=mm
